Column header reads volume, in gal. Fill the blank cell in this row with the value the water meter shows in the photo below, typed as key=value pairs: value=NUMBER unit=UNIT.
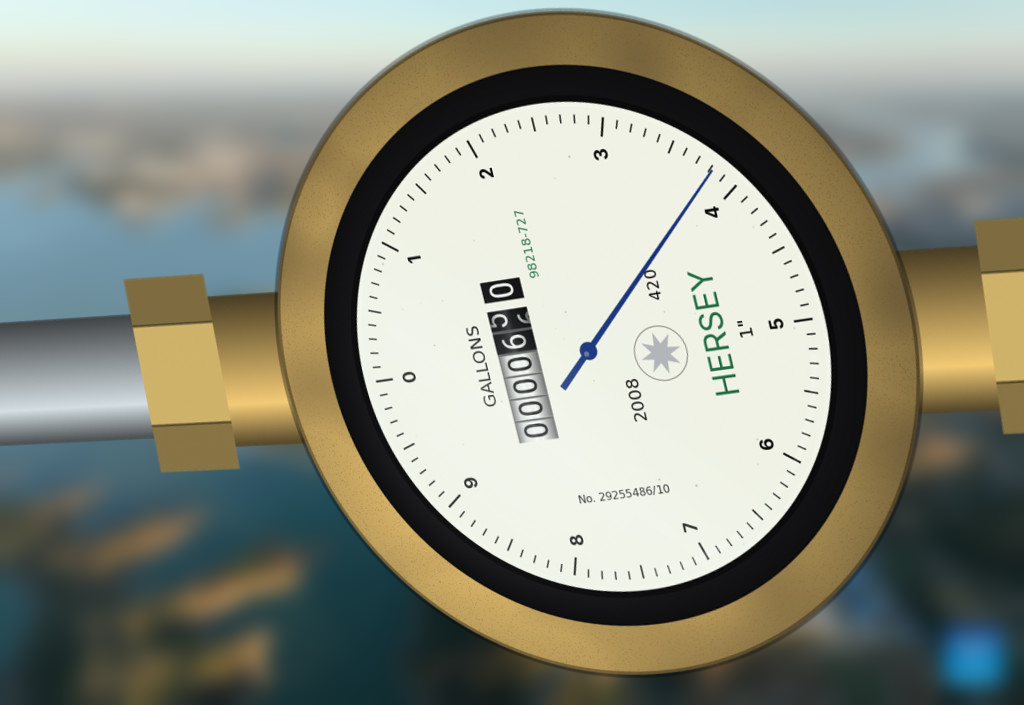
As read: value=653.8 unit=gal
